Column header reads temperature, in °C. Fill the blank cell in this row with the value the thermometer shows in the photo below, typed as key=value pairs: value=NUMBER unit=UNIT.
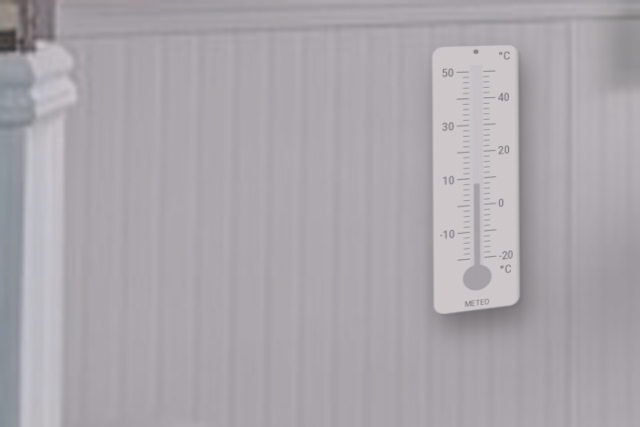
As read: value=8 unit=°C
